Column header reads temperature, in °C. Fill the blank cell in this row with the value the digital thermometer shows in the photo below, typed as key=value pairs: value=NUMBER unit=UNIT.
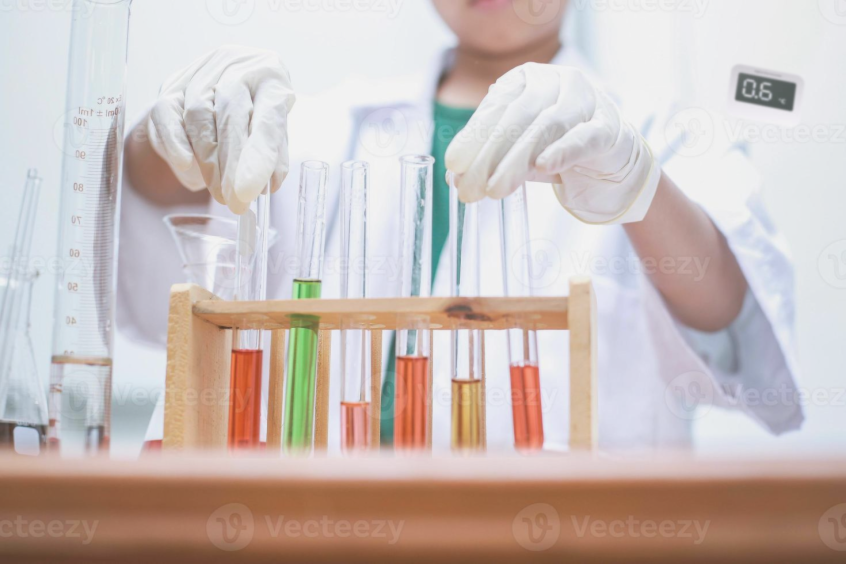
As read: value=0.6 unit=°C
